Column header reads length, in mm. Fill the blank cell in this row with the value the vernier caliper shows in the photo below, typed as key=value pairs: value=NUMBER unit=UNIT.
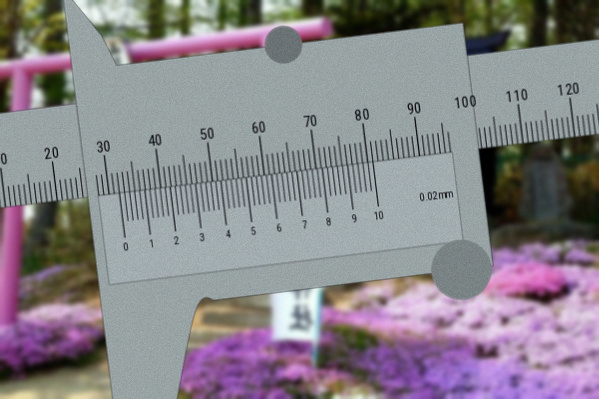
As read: value=32.0 unit=mm
